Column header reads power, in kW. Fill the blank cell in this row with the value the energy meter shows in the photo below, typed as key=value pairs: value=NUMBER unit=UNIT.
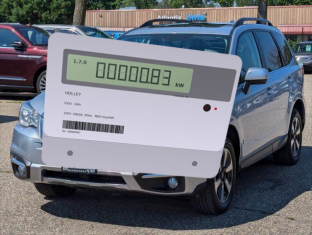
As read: value=0.83 unit=kW
